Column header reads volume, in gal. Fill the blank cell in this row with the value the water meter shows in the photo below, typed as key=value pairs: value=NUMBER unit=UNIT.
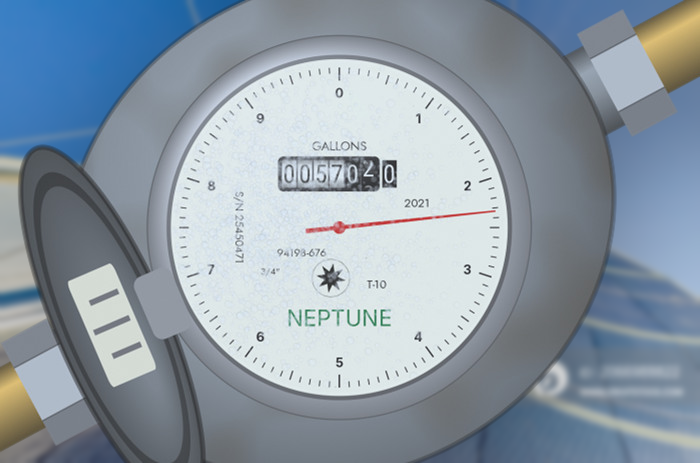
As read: value=57022.3 unit=gal
